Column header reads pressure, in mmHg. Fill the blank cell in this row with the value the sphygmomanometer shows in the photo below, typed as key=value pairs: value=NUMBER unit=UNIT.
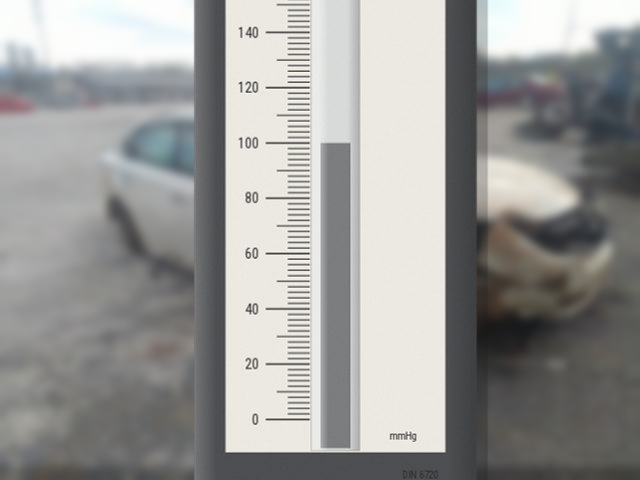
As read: value=100 unit=mmHg
